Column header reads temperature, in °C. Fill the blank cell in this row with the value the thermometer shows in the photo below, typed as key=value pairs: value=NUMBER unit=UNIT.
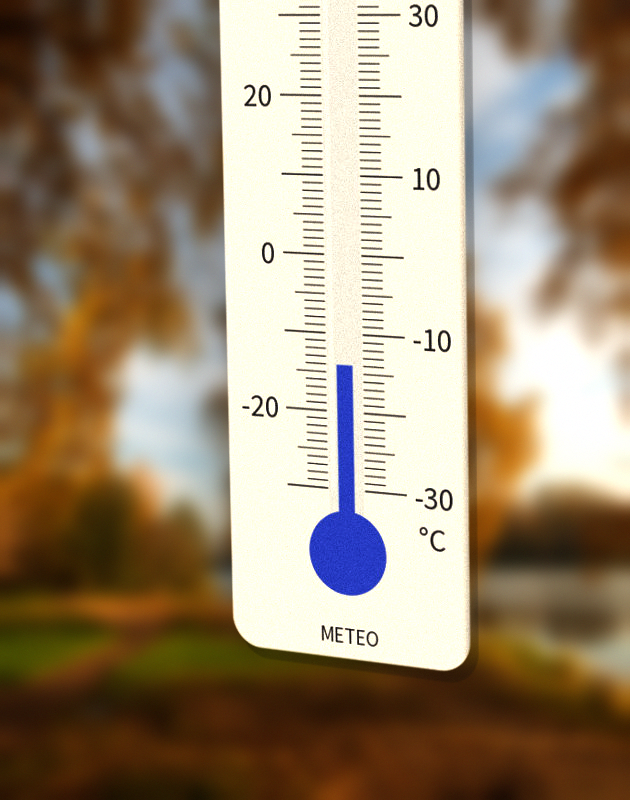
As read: value=-14 unit=°C
